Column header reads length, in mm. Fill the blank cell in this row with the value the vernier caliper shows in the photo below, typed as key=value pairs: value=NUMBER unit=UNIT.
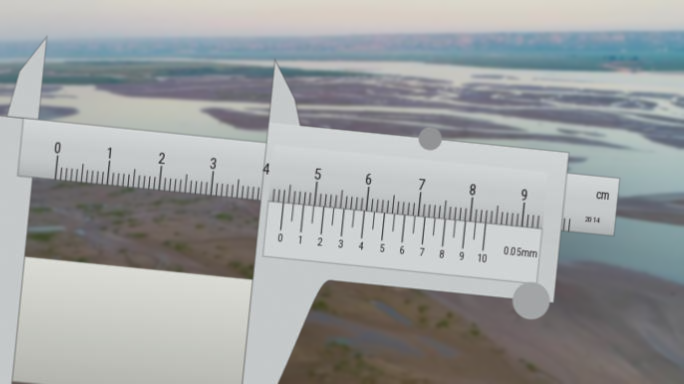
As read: value=44.0 unit=mm
